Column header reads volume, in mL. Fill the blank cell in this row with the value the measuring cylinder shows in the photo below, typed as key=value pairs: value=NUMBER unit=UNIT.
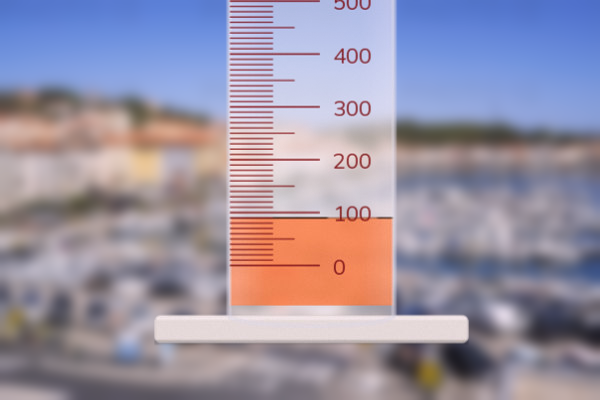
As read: value=90 unit=mL
